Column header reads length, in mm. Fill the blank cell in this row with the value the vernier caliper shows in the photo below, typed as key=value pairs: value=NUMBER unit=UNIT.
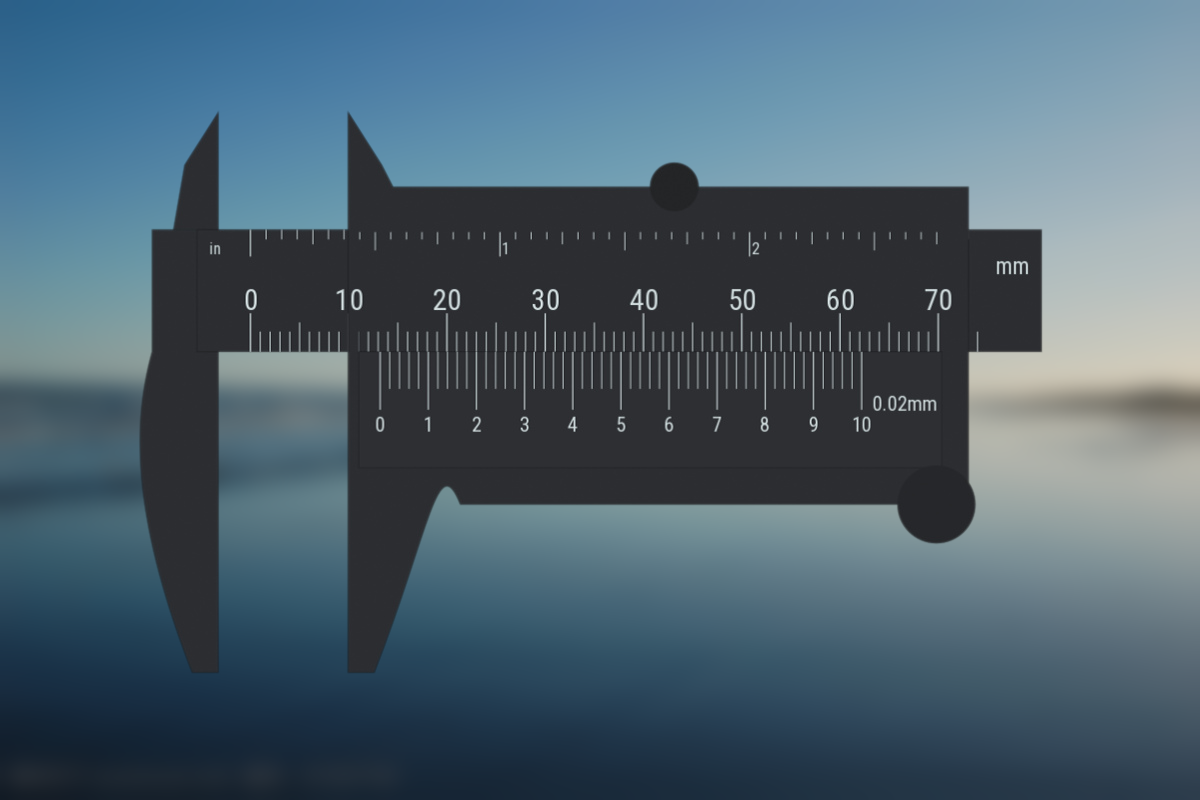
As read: value=13.2 unit=mm
